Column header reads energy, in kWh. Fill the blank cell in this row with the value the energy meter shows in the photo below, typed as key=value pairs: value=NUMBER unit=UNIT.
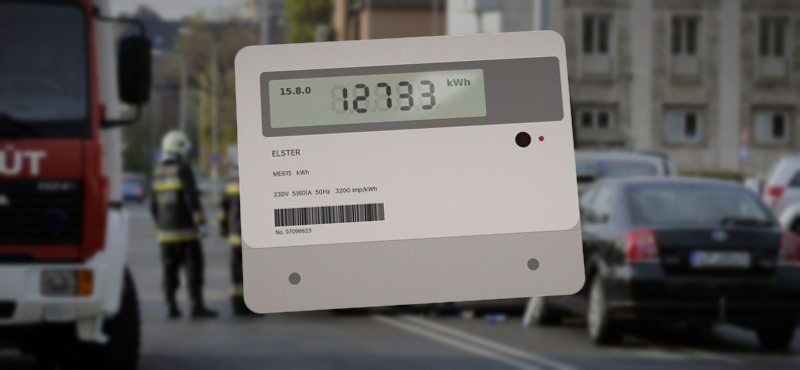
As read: value=12733 unit=kWh
